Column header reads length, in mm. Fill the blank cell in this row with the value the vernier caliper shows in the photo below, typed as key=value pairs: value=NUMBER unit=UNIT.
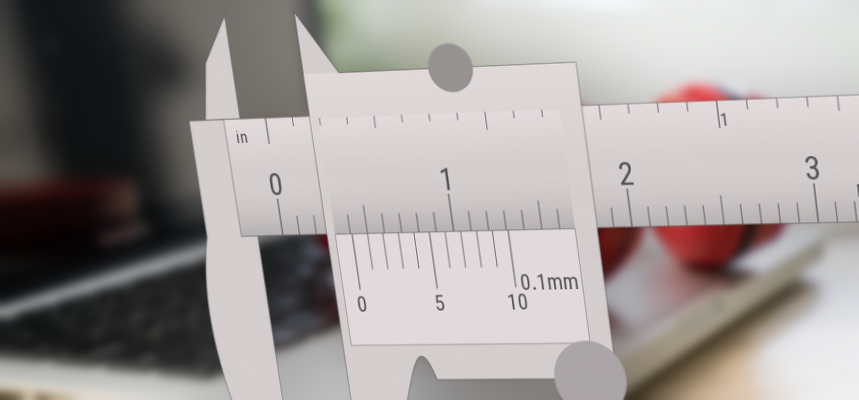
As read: value=4.1 unit=mm
